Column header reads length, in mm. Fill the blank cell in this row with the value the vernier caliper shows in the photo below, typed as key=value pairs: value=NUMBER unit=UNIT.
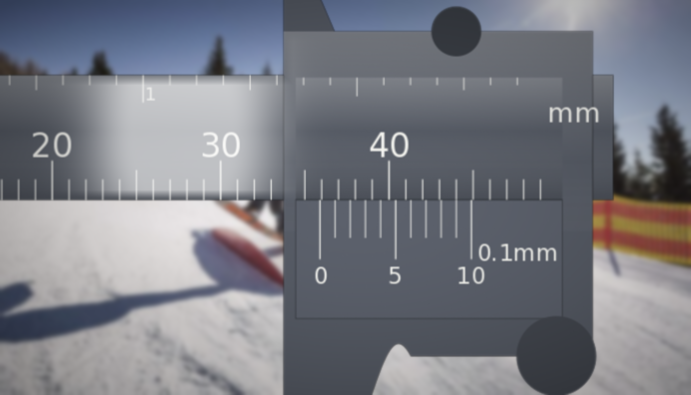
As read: value=35.9 unit=mm
